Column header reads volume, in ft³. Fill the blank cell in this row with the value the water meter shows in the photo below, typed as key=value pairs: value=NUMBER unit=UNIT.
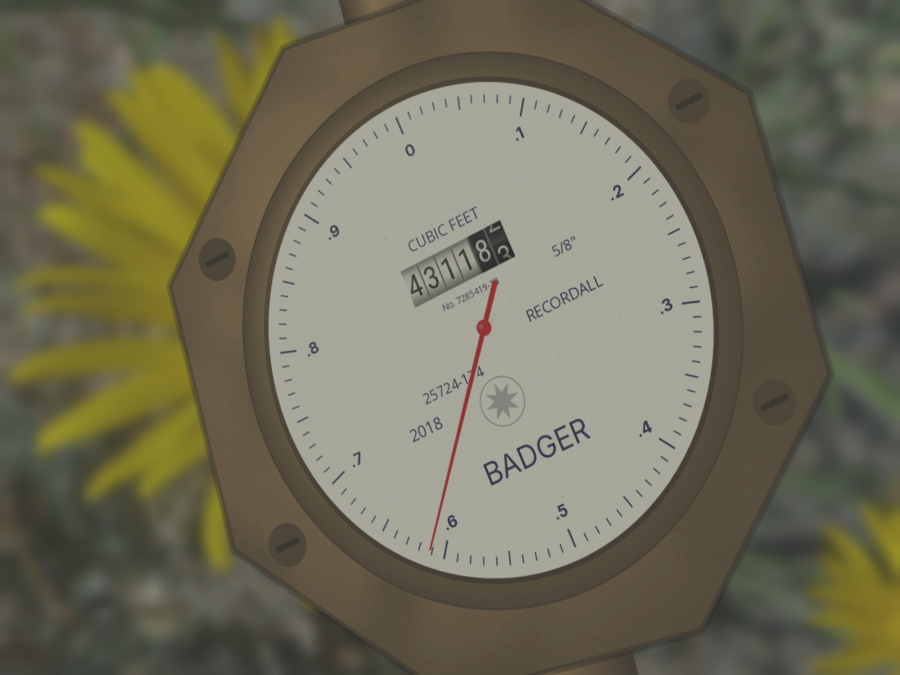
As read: value=431182.61 unit=ft³
